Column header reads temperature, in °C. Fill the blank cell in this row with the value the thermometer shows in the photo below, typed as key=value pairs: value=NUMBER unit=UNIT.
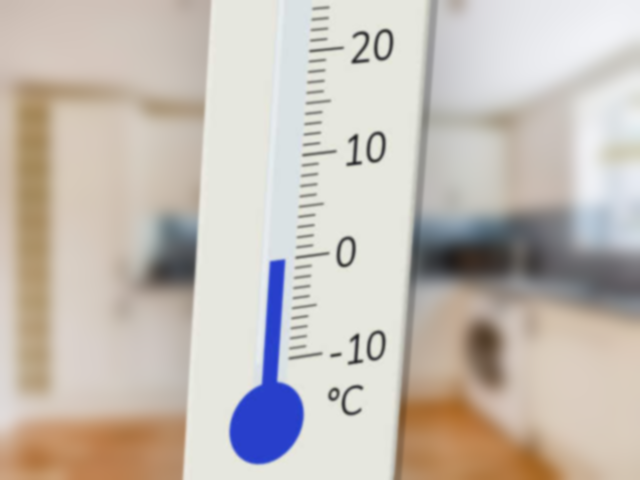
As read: value=0 unit=°C
